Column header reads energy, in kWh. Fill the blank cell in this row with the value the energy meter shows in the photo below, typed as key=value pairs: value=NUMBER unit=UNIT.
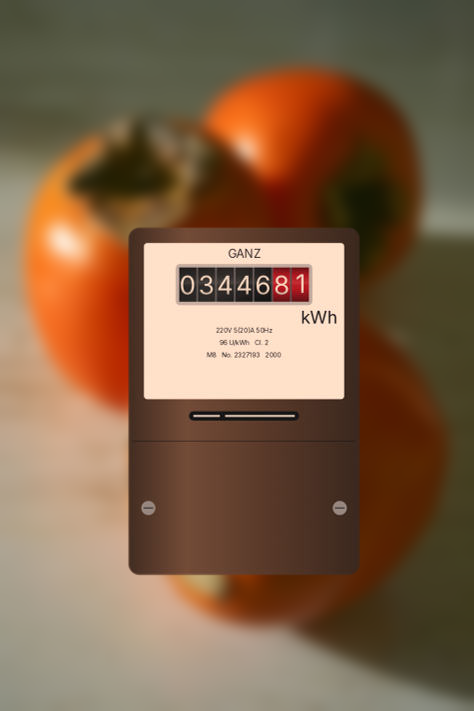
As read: value=3446.81 unit=kWh
